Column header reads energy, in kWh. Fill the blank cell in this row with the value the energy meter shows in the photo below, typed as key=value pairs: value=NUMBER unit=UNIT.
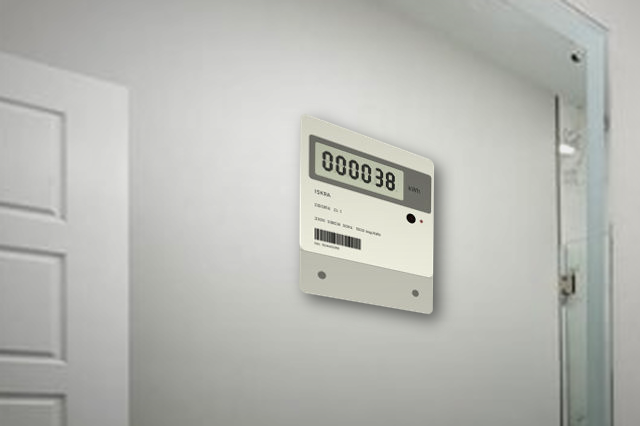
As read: value=38 unit=kWh
